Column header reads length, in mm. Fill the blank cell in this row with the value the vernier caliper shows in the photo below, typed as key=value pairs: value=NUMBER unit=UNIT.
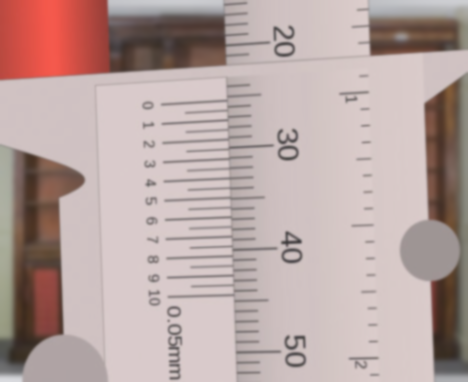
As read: value=25.4 unit=mm
